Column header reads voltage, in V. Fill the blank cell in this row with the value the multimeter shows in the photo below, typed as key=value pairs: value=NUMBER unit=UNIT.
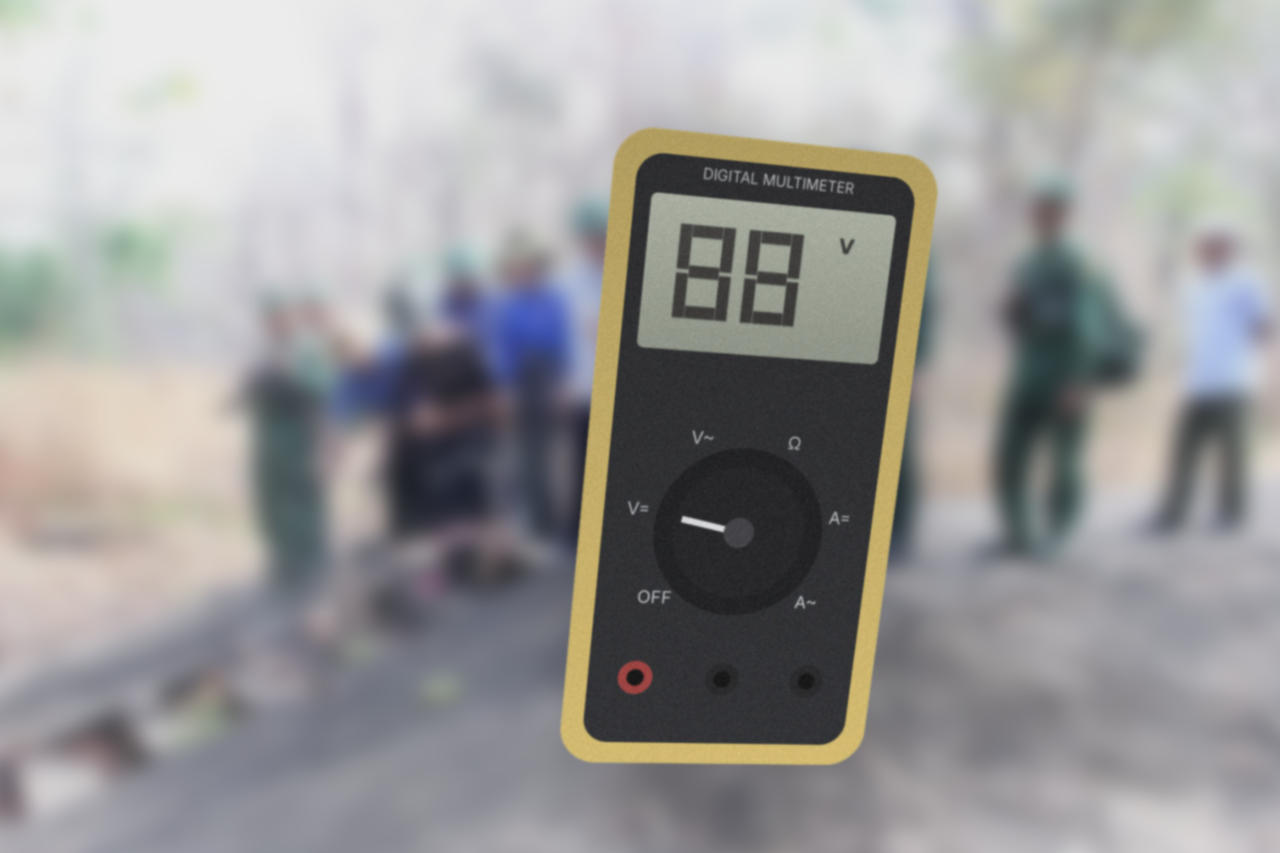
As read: value=88 unit=V
